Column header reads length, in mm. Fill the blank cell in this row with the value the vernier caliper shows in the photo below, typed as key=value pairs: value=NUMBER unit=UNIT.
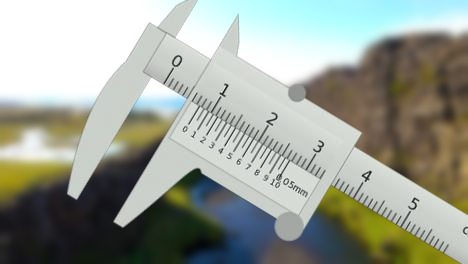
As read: value=7.6 unit=mm
